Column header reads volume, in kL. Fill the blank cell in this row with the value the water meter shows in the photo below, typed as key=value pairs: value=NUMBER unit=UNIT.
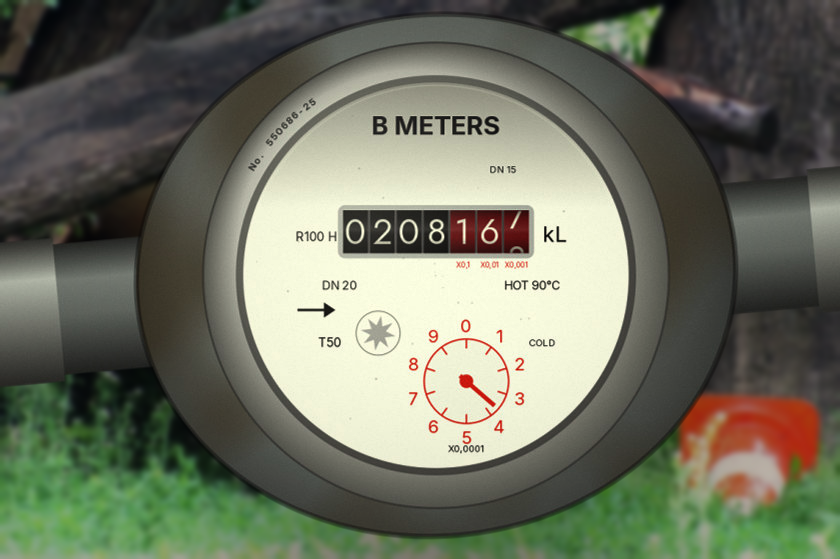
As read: value=208.1673 unit=kL
